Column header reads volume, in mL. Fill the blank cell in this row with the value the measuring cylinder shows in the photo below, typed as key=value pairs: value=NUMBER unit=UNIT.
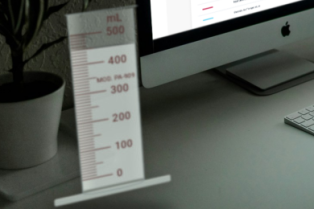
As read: value=450 unit=mL
